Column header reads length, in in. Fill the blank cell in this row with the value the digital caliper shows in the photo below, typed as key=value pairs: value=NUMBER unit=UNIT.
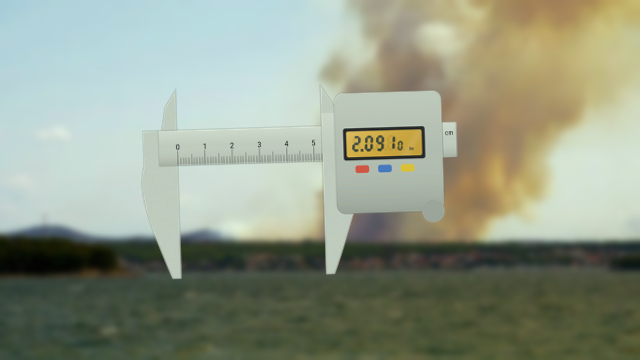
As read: value=2.0910 unit=in
